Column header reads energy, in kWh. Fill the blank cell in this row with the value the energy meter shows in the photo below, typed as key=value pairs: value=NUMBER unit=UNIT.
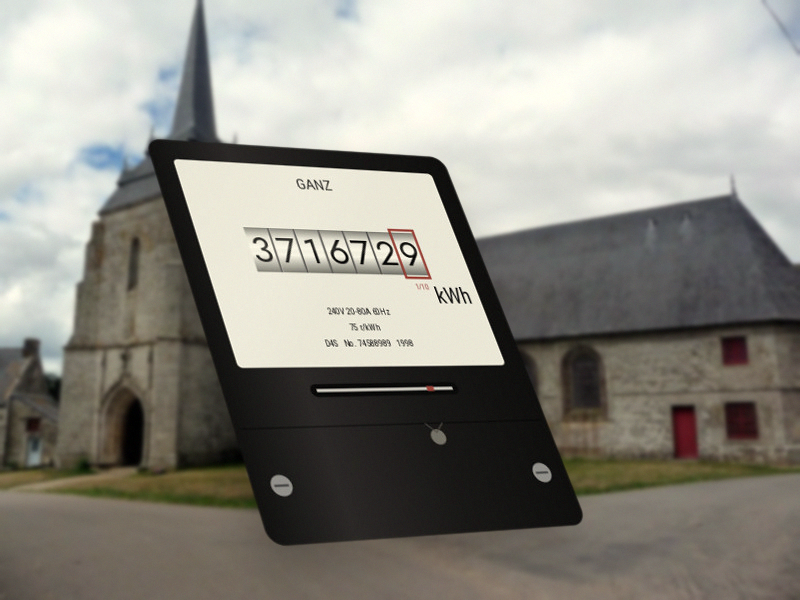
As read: value=371672.9 unit=kWh
